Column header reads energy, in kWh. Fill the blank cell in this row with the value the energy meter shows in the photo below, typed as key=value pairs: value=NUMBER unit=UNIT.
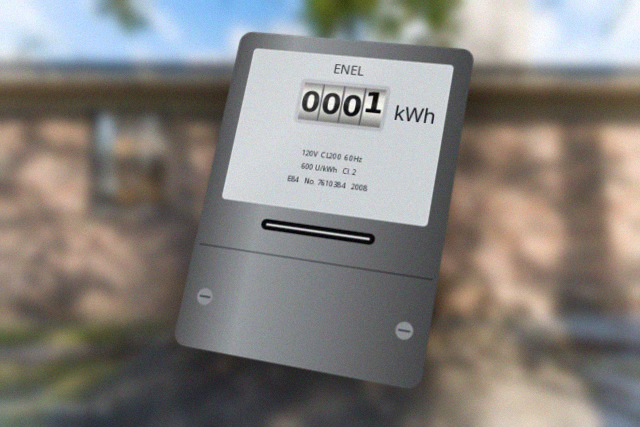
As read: value=1 unit=kWh
